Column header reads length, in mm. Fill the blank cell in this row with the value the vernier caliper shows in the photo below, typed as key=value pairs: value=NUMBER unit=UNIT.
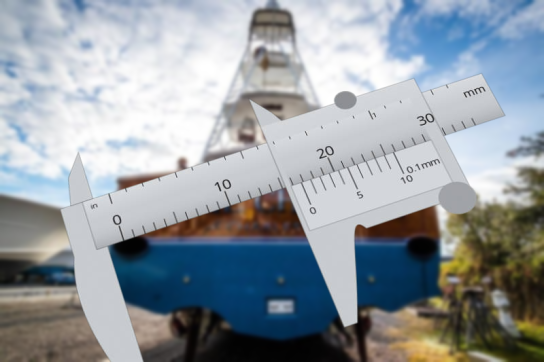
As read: value=16.8 unit=mm
